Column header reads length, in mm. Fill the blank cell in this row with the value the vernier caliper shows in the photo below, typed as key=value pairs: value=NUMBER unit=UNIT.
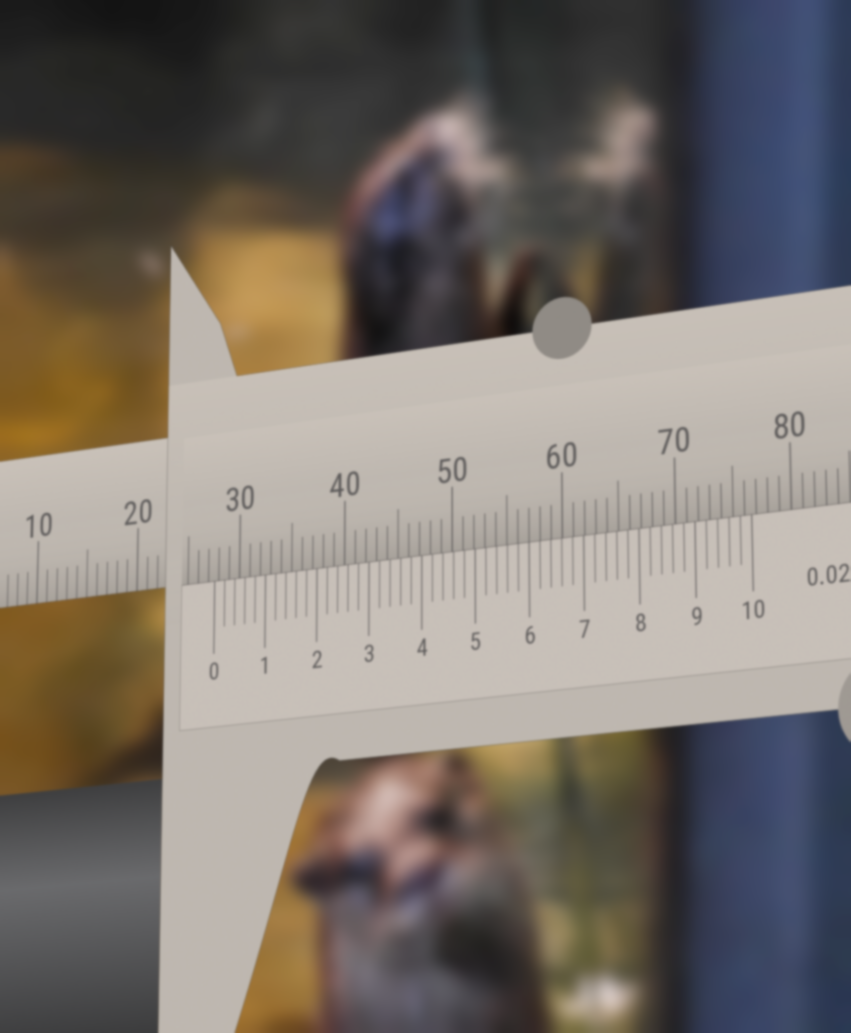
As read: value=27.6 unit=mm
